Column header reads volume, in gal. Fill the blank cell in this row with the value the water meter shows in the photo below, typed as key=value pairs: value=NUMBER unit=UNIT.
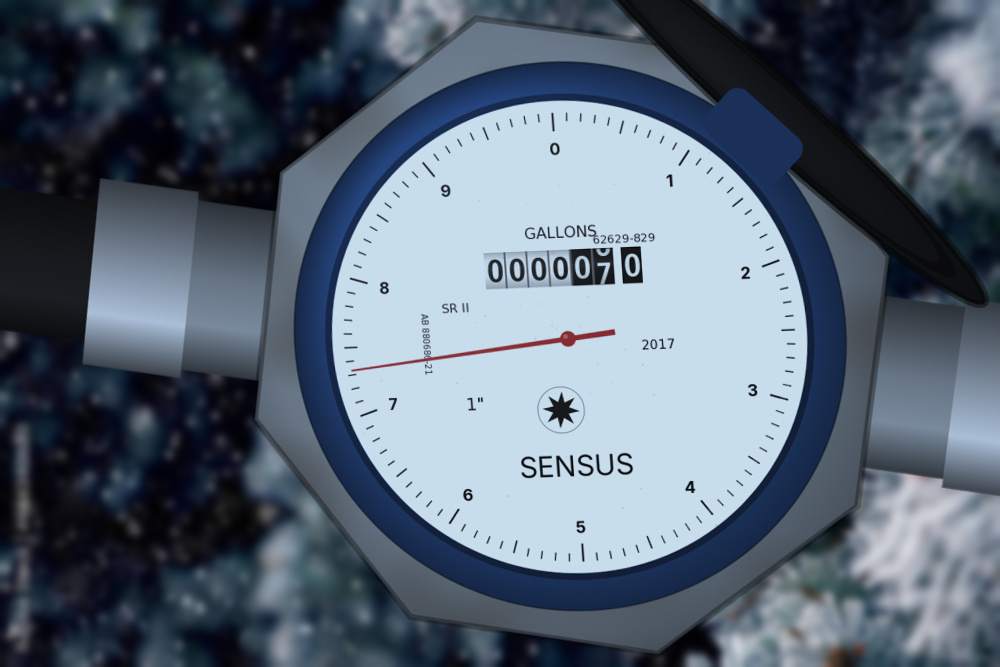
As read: value=67.3 unit=gal
